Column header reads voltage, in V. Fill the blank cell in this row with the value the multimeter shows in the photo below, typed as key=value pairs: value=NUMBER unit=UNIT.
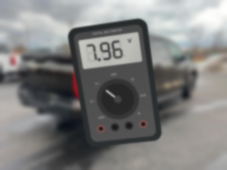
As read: value=7.96 unit=V
